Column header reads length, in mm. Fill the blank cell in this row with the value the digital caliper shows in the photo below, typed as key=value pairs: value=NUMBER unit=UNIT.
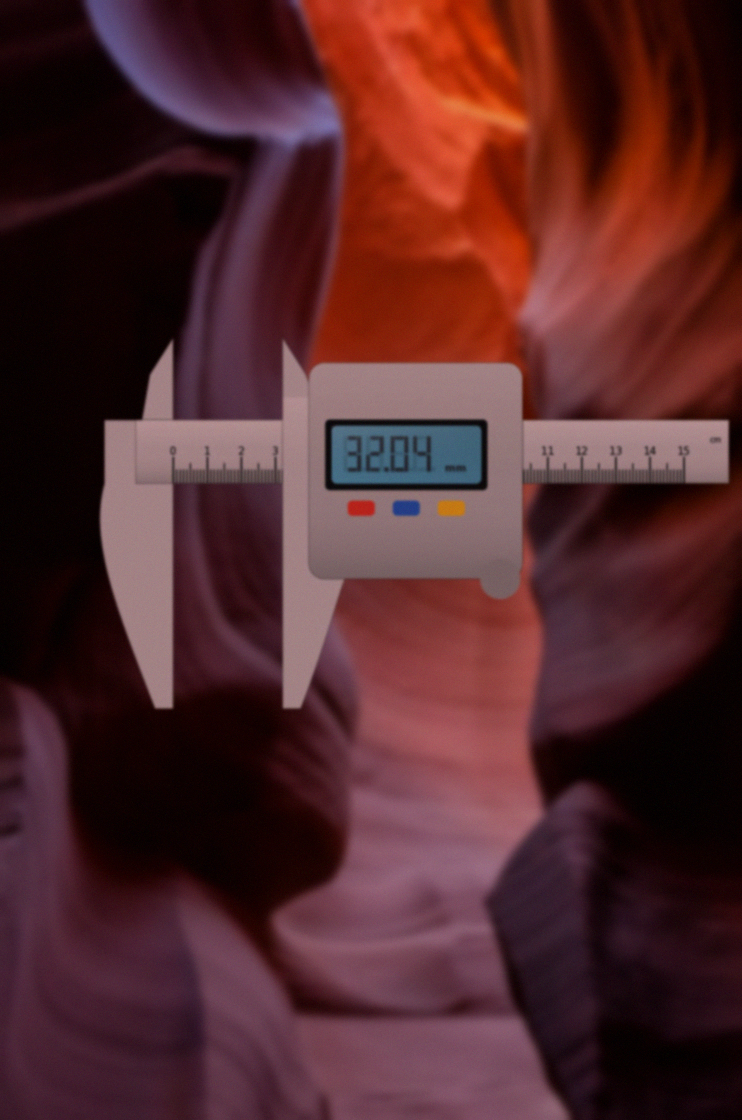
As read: value=32.04 unit=mm
